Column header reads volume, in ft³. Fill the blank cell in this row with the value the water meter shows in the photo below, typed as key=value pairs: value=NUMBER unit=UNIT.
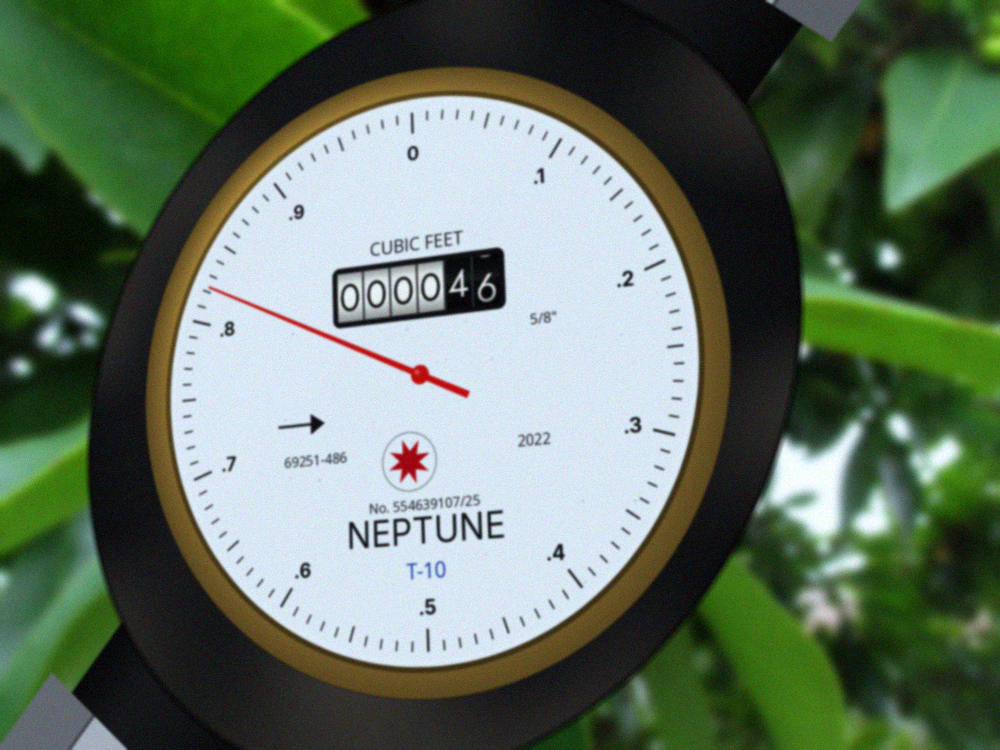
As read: value=45.82 unit=ft³
